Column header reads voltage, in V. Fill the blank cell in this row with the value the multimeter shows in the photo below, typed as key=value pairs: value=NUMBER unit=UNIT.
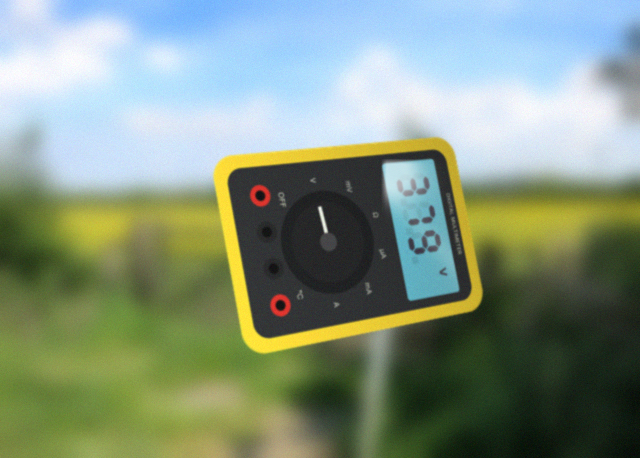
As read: value=379 unit=V
